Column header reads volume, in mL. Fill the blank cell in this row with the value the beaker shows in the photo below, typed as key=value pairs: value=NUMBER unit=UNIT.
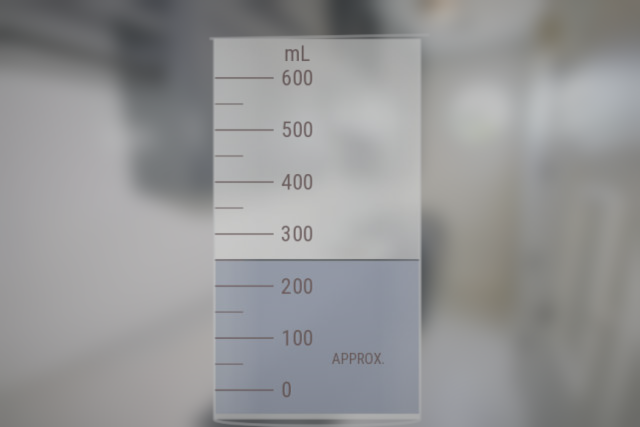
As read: value=250 unit=mL
